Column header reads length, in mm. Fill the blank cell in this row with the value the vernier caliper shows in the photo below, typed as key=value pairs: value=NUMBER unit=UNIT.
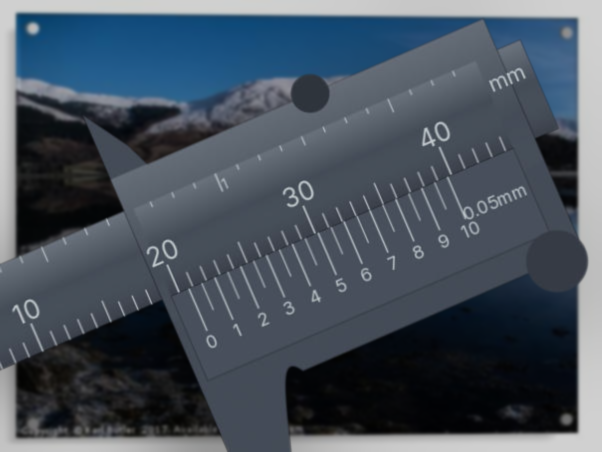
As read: value=20.7 unit=mm
